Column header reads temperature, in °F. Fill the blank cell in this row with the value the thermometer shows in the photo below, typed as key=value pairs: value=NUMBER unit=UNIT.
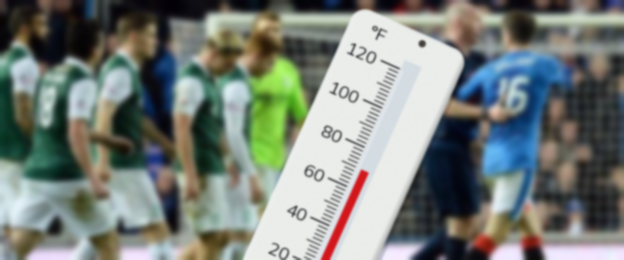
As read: value=70 unit=°F
